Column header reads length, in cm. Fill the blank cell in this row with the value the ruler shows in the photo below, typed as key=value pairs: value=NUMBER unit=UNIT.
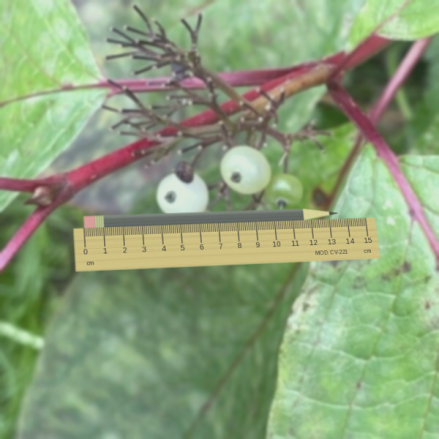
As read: value=13.5 unit=cm
